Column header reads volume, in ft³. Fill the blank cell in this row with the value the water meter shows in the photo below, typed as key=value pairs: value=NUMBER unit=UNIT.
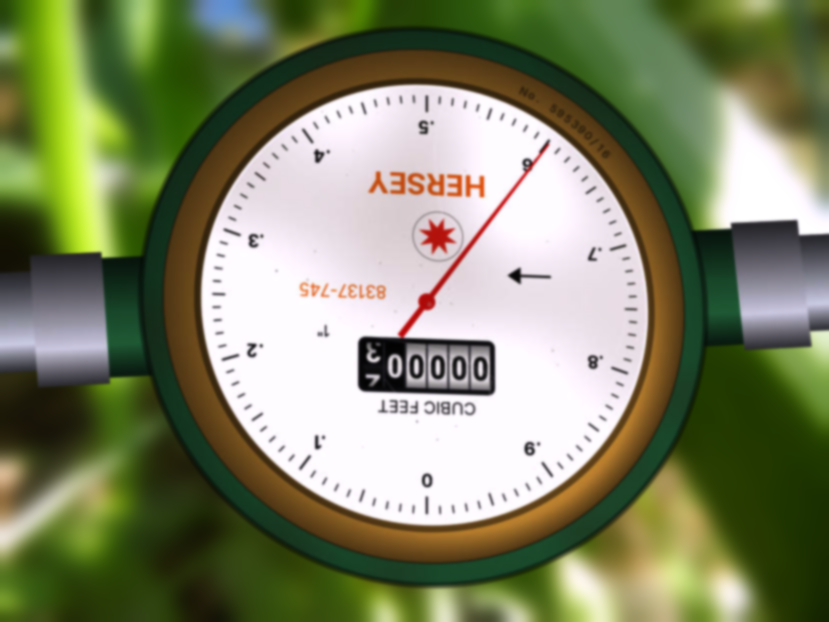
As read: value=2.60 unit=ft³
